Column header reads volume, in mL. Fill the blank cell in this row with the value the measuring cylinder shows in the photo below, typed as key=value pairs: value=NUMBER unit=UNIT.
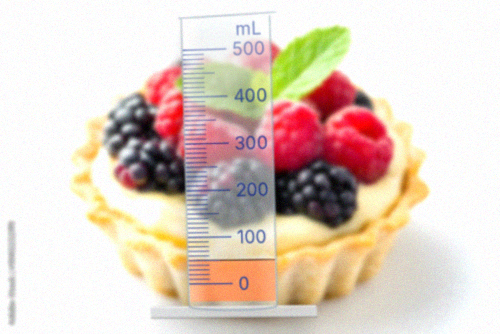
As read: value=50 unit=mL
